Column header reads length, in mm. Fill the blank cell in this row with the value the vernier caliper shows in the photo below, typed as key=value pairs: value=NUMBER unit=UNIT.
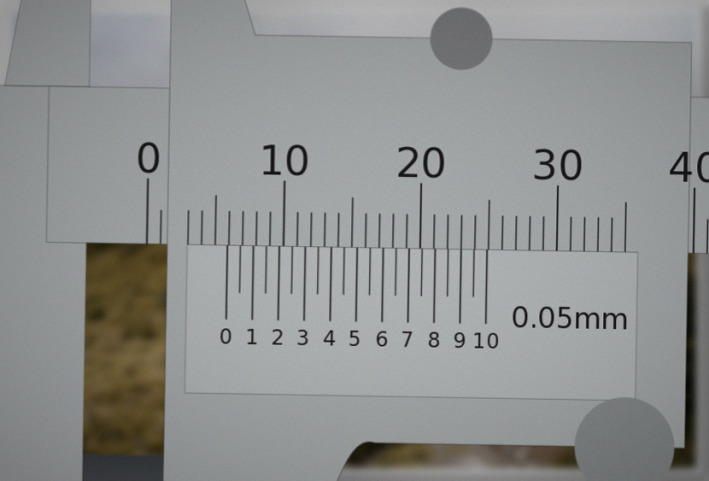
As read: value=5.9 unit=mm
